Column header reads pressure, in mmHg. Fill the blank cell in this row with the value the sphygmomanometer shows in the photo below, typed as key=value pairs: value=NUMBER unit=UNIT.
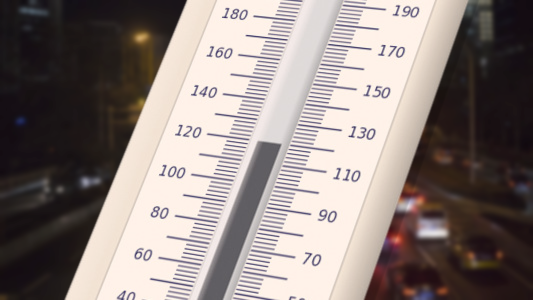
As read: value=120 unit=mmHg
